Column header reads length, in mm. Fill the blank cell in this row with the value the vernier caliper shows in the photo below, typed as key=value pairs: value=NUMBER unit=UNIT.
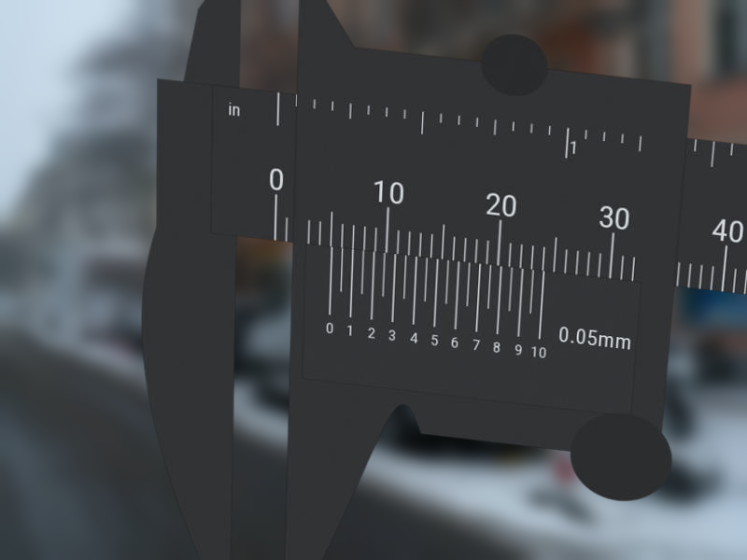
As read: value=5.1 unit=mm
